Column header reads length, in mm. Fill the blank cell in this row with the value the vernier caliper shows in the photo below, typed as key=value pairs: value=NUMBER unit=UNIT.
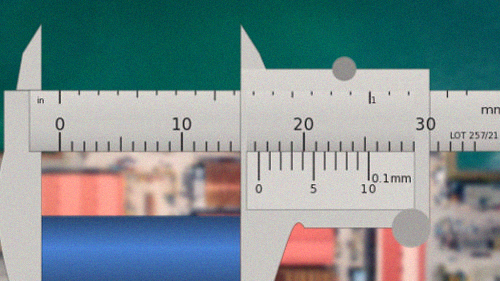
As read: value=16.3 unit=mm
